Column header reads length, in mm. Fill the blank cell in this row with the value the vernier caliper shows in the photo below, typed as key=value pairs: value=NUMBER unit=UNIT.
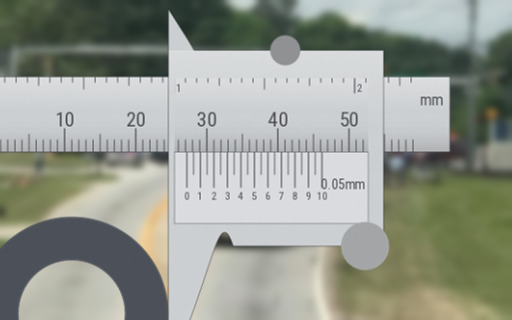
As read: value=27.2 unit=mm
